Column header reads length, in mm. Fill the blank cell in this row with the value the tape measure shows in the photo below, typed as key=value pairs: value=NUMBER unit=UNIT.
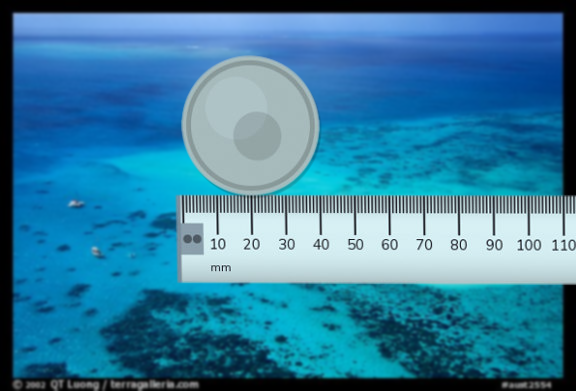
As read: value=40 unit=mm
